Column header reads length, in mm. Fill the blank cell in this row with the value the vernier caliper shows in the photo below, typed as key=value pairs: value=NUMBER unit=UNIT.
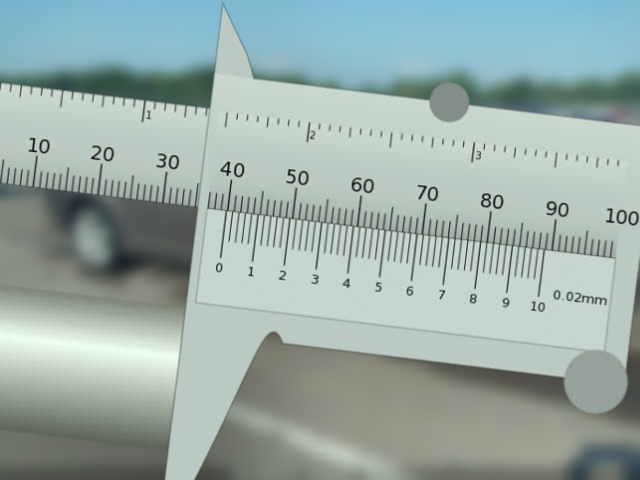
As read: value=39.8 unit=mm
